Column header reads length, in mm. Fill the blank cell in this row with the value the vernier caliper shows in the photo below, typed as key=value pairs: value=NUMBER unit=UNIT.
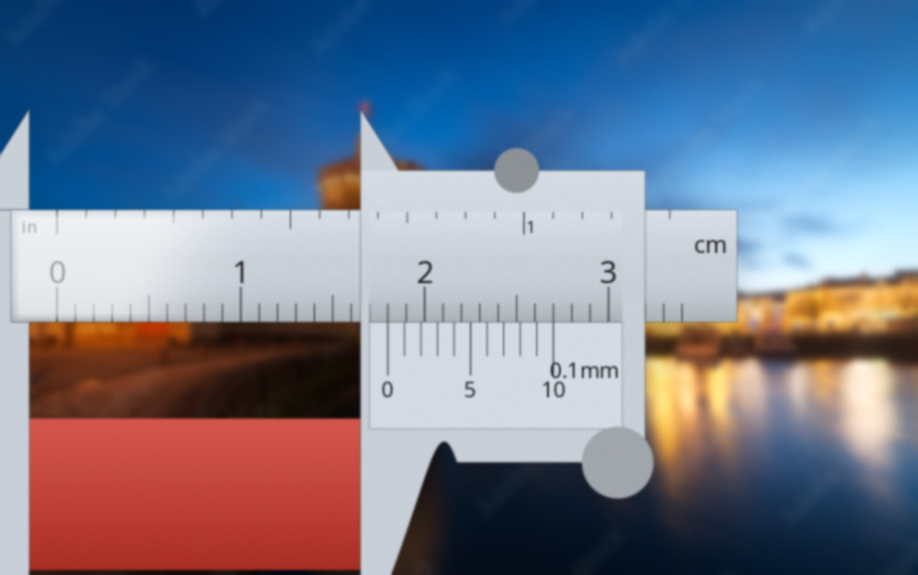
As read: value=18.0 unit=mm
